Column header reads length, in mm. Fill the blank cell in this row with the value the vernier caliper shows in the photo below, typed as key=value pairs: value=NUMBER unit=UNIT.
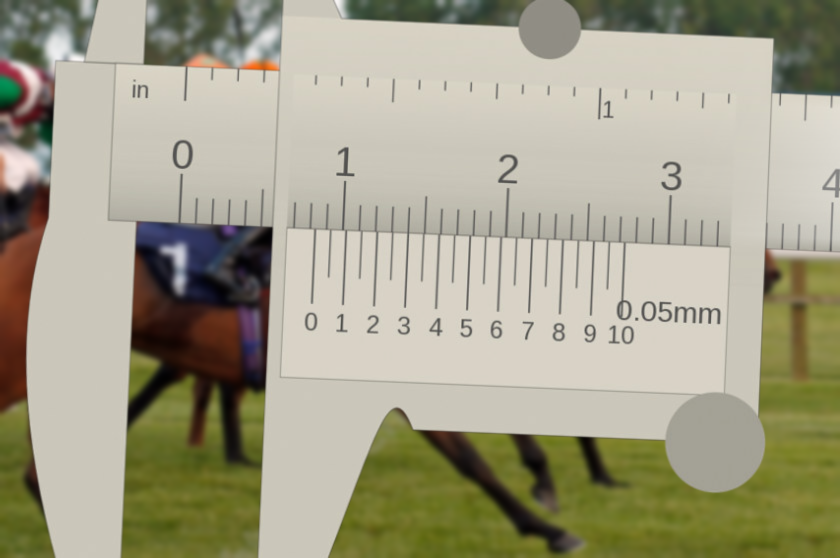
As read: value=8.3 unit=mm
